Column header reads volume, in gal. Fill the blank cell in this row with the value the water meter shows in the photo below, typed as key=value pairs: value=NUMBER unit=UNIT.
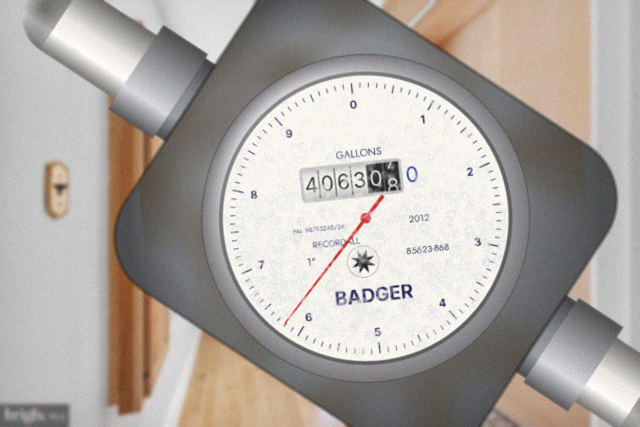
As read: value=4063076.2 unit=gal
